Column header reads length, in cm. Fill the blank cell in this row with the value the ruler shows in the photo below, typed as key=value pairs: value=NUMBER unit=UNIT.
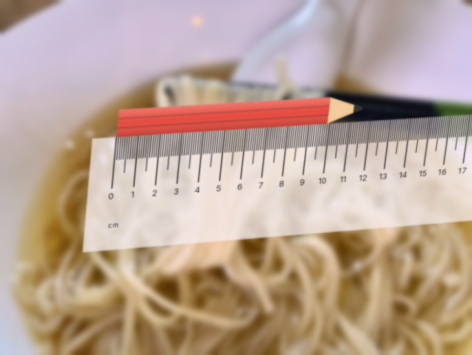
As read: value=11.5 unit=cm
